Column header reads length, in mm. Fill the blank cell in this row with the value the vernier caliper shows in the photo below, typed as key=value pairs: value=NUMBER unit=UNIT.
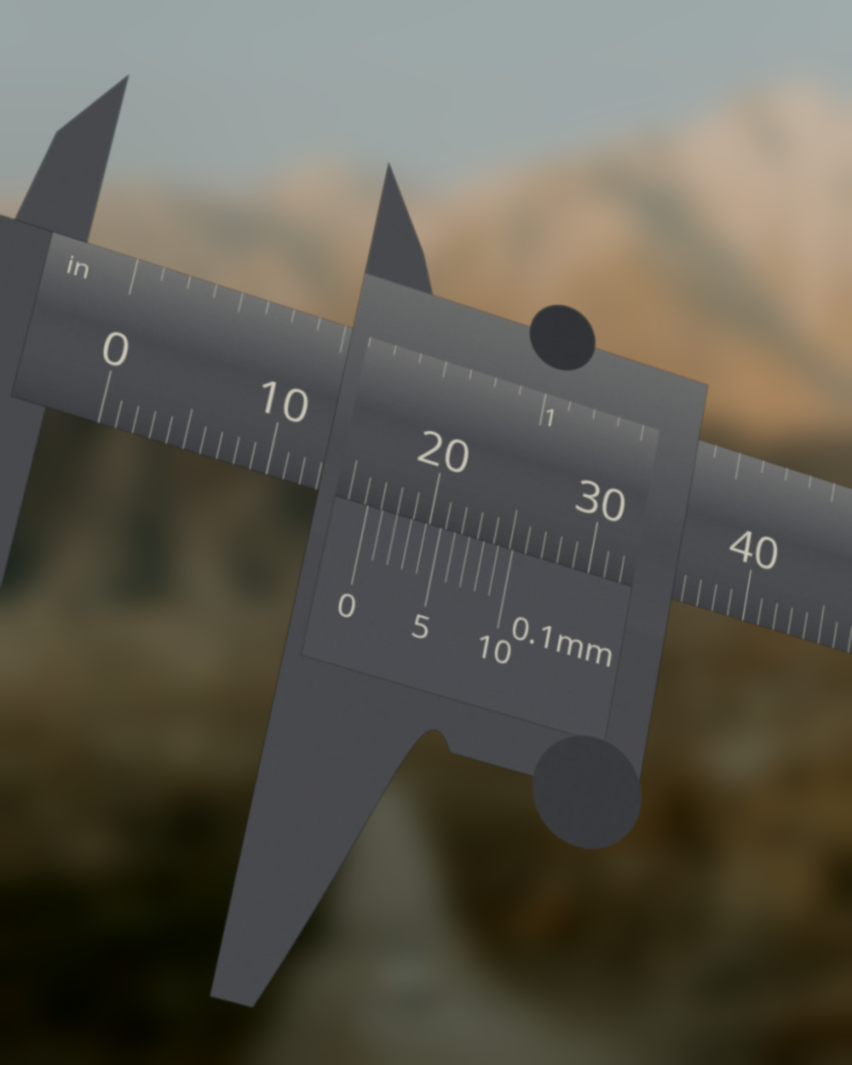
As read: value=16.2 unit=mm
